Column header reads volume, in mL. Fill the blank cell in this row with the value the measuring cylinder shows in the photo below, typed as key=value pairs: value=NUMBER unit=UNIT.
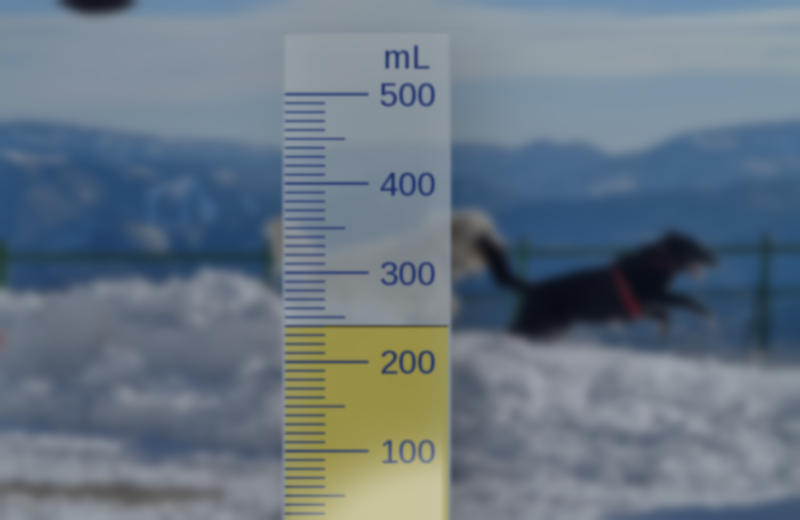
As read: value=240 unit=mL
